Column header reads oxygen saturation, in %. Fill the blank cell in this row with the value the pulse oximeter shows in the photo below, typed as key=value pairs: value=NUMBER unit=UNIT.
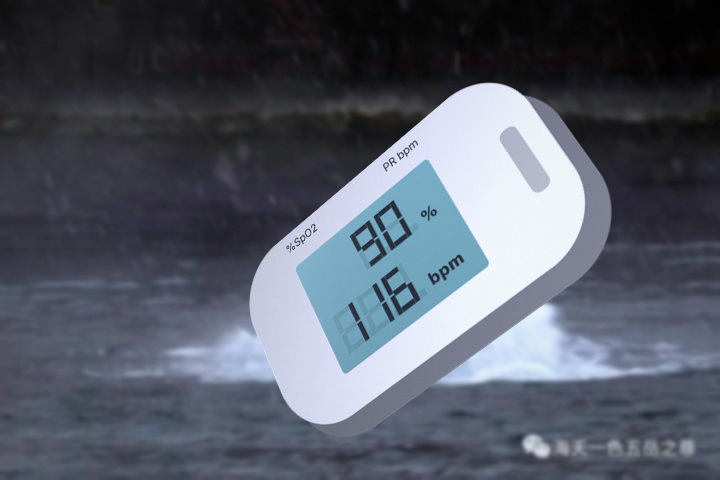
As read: value=90 unit=%
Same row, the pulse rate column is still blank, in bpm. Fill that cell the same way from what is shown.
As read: value=116 unit=bpm
